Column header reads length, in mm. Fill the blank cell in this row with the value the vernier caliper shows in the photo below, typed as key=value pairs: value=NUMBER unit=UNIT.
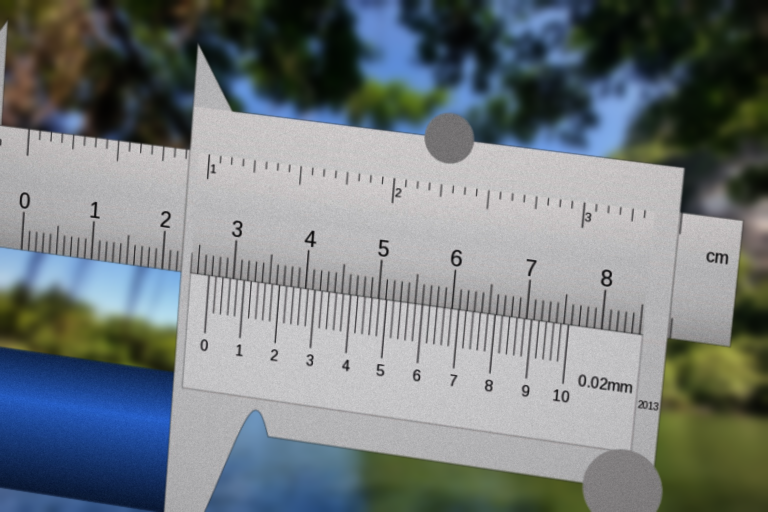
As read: value=26.6 unit=mm
